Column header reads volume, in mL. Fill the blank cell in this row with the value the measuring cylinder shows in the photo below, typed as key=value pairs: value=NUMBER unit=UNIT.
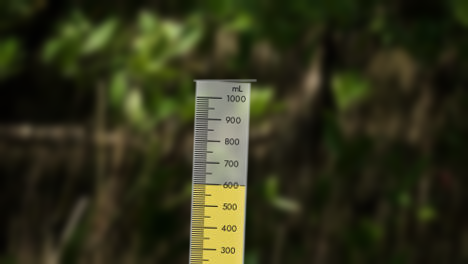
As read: value=600 unit=mL
